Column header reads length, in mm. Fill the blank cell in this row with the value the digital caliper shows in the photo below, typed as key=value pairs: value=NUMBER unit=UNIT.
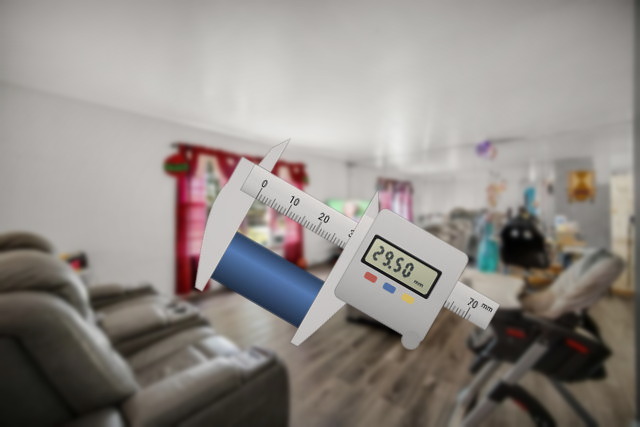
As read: value=29.50 unit=mm
